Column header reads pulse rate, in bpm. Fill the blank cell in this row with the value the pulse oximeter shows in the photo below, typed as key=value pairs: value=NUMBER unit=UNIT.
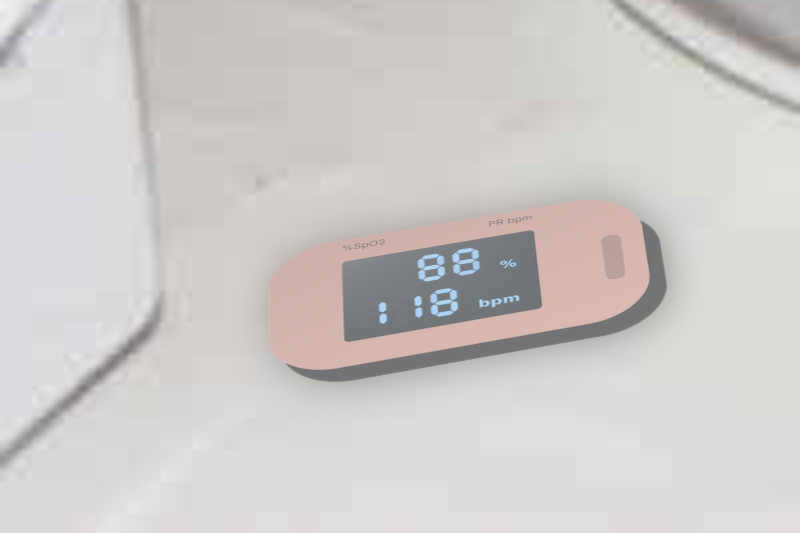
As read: value=118 unit=bpm
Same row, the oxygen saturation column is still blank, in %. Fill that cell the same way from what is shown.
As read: value=88 unit=%
